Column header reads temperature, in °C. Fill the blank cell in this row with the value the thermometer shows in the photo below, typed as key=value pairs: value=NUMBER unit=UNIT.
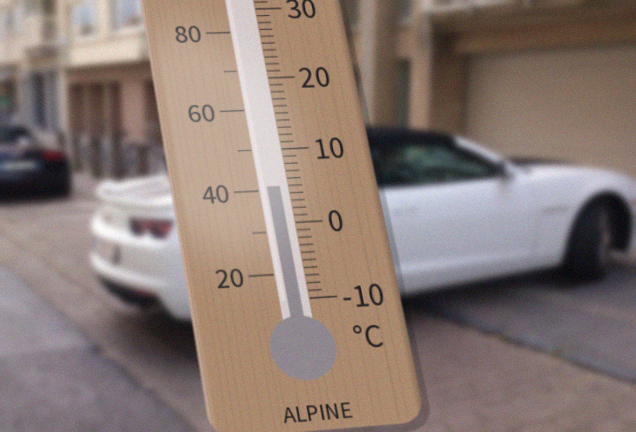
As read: value=5 unit=°C
